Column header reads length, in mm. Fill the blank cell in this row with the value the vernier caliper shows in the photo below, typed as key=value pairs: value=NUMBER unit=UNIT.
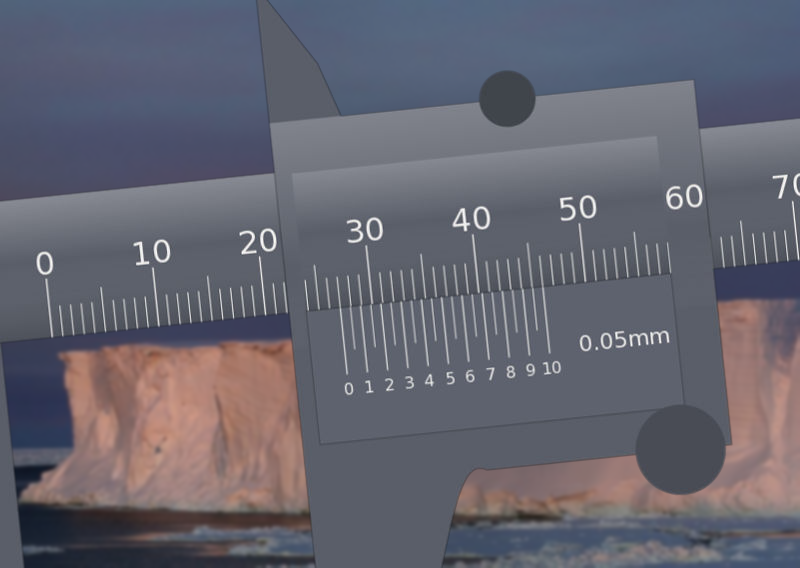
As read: value=27.0 unit=mm
